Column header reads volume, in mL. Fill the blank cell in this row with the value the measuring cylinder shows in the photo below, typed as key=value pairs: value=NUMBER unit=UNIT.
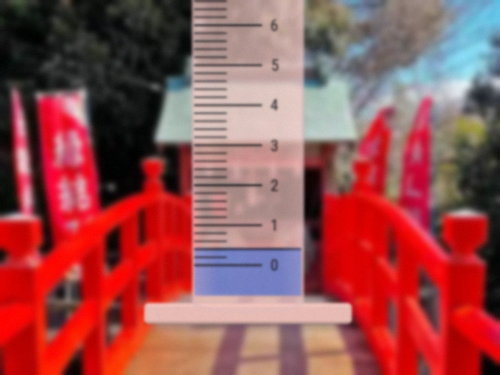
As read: value=0.4 unit=mL
